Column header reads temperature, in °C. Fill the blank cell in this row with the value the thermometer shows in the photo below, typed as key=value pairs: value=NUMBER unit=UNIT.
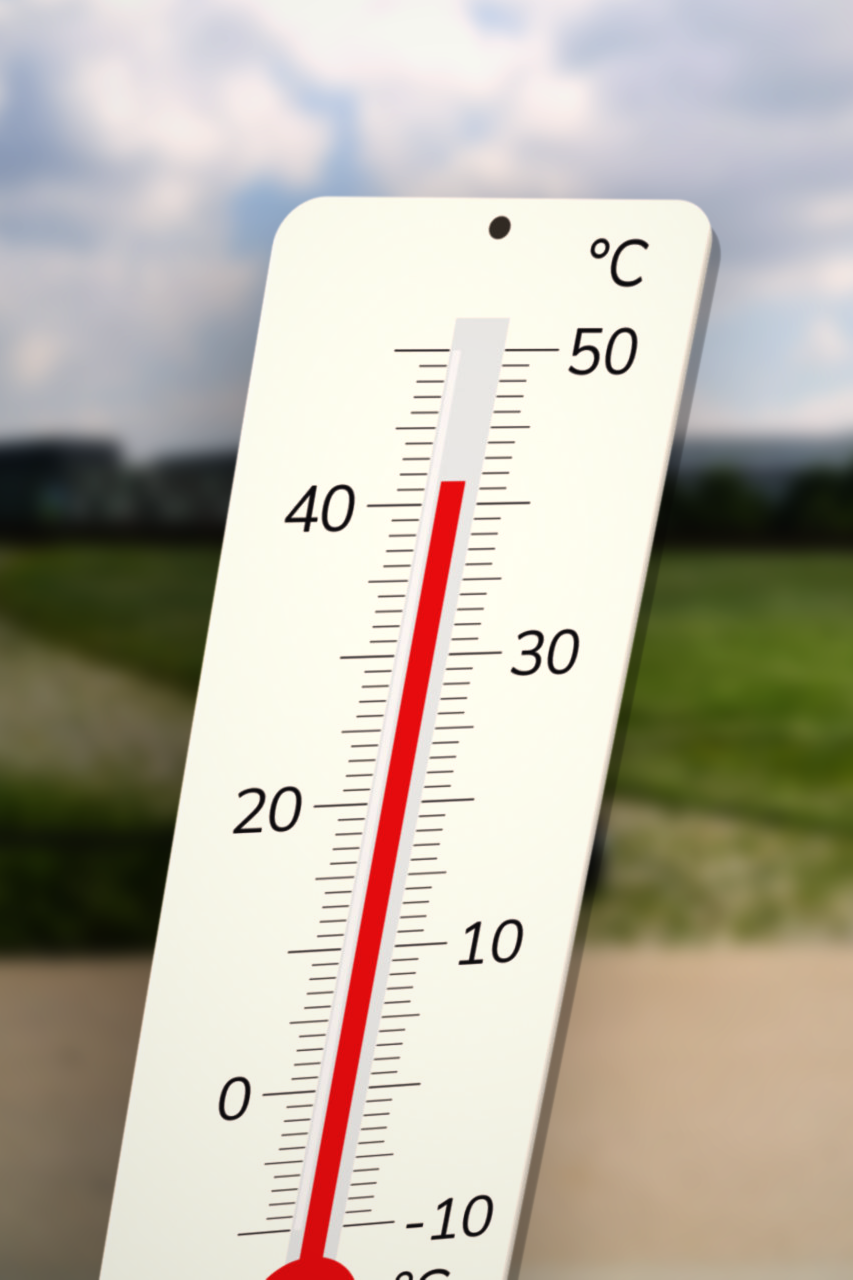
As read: value=41.5 unit=°C
